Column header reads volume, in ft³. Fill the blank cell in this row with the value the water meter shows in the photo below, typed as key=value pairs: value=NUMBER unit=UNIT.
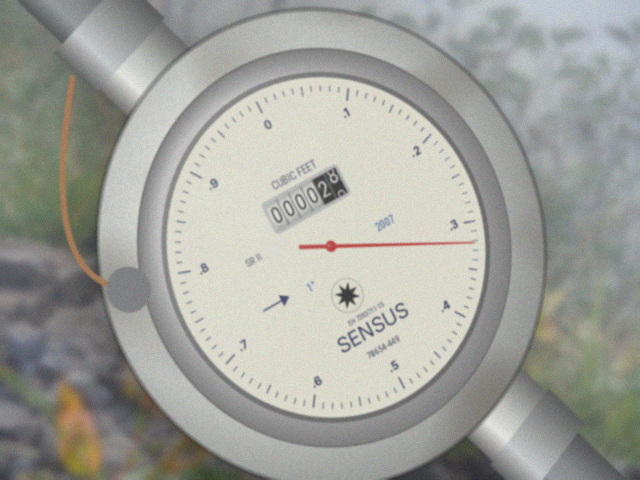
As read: value=28.32 unit=ft³
